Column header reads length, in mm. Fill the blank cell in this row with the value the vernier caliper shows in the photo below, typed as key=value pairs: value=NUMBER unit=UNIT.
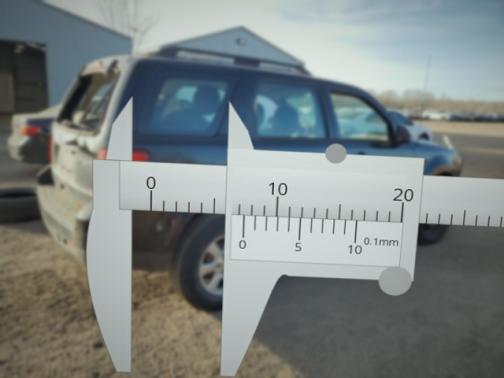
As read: value=7.4 unit=mm
